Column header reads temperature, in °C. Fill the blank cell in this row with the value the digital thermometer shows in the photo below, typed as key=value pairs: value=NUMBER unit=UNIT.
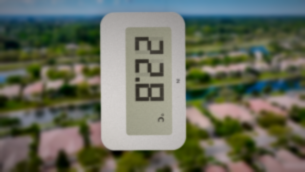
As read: value=22.8 unit=°C
